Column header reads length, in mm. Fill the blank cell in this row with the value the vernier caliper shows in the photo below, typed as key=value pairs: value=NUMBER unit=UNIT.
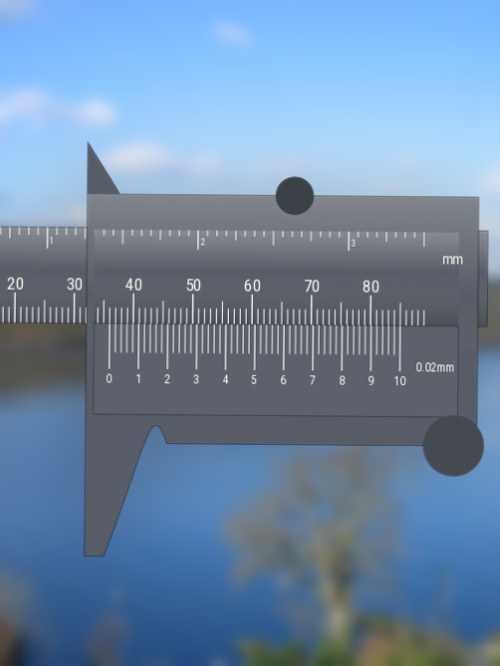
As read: value=36.0 unit=mm
